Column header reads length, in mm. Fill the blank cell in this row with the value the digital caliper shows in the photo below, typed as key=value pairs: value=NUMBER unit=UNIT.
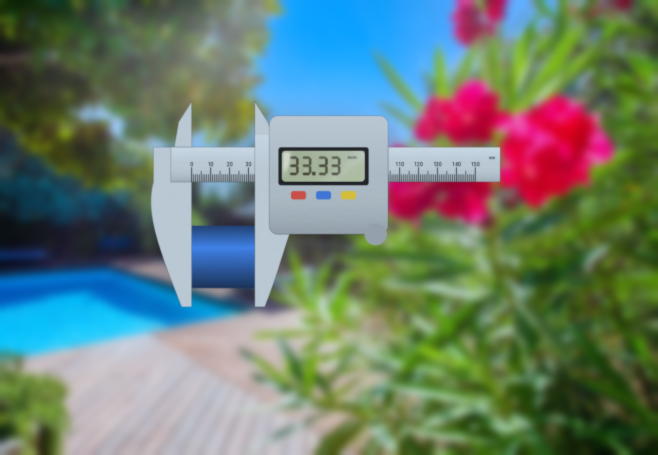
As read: value=33.33 unit=mm
